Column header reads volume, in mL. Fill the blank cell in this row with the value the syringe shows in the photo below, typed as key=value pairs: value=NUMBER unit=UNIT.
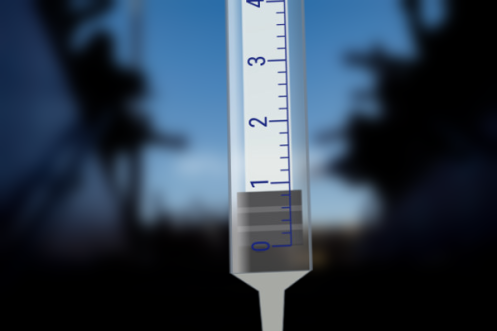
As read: value=0 unit=mL
